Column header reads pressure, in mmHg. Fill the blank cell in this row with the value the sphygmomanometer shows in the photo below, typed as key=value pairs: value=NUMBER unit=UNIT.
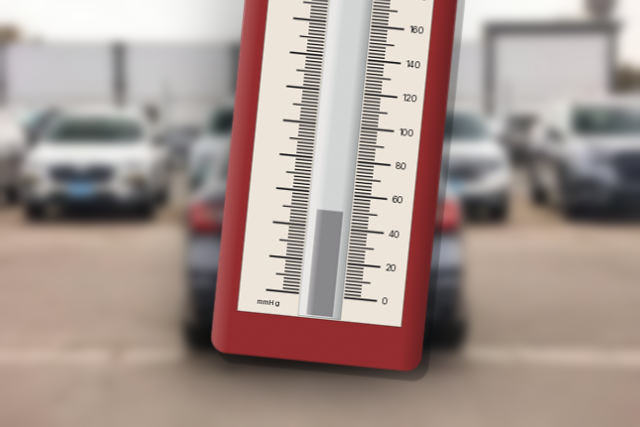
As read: value=50 unit=mmHg
